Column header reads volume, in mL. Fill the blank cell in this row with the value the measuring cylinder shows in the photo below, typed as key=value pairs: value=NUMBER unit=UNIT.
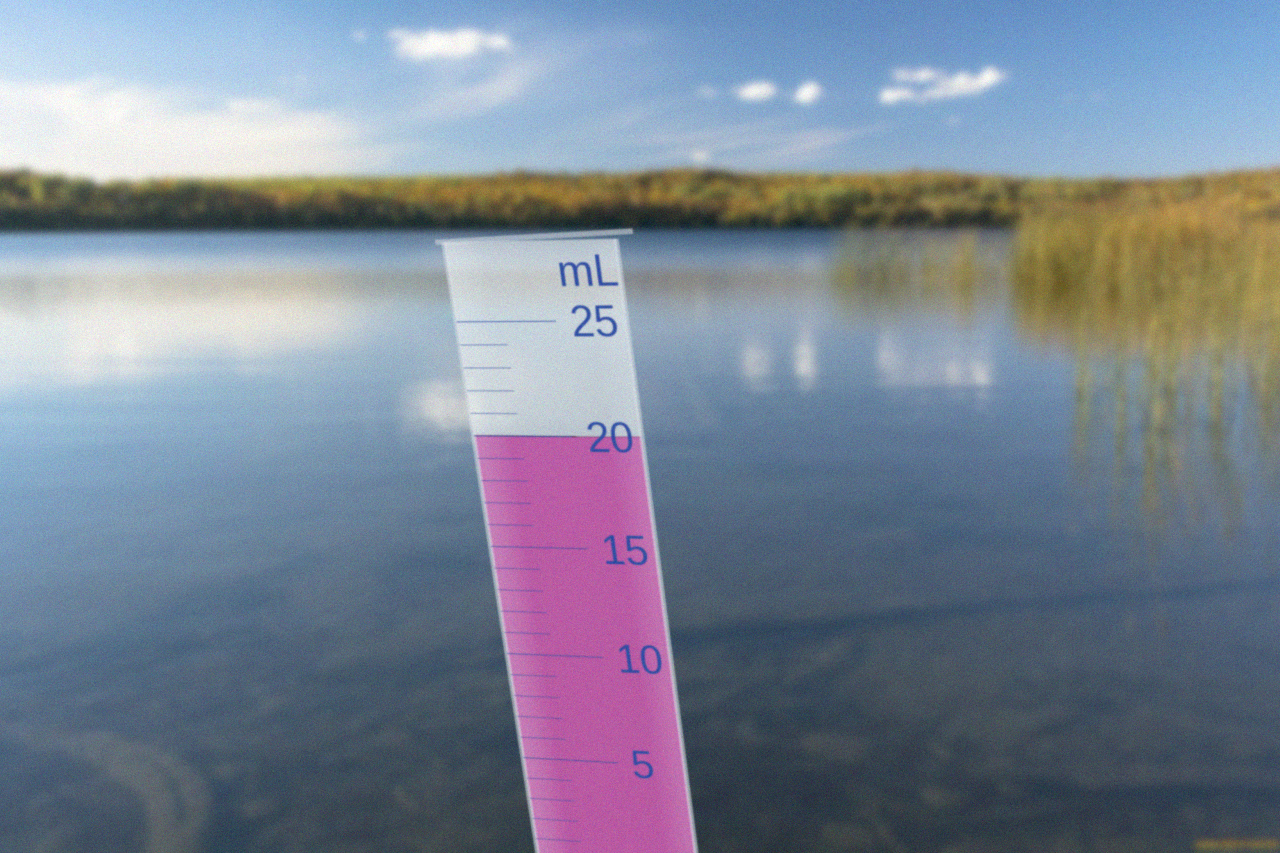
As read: value=20 unit=mL
